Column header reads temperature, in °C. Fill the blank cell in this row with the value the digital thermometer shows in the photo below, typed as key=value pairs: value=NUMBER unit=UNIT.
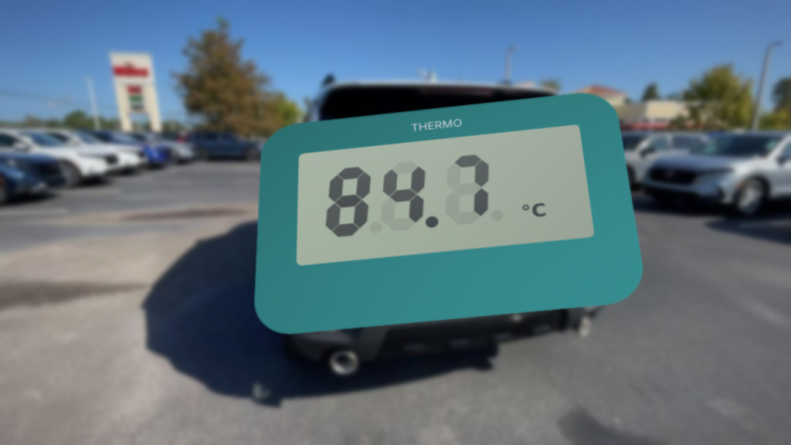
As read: value=84.7 unit=°C
